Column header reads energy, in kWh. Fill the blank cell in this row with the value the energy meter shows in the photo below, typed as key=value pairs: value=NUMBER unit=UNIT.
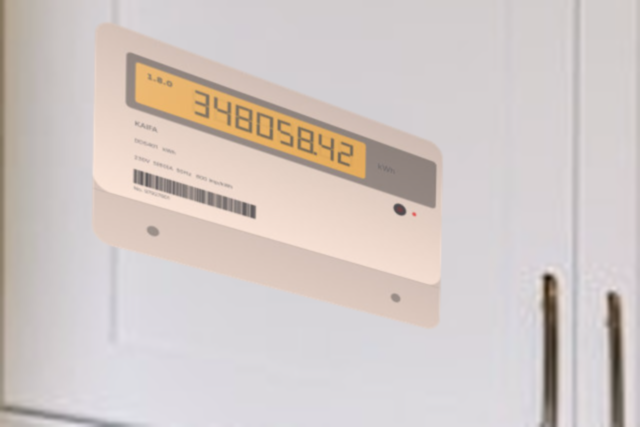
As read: value=348058.42 unit=kWh
